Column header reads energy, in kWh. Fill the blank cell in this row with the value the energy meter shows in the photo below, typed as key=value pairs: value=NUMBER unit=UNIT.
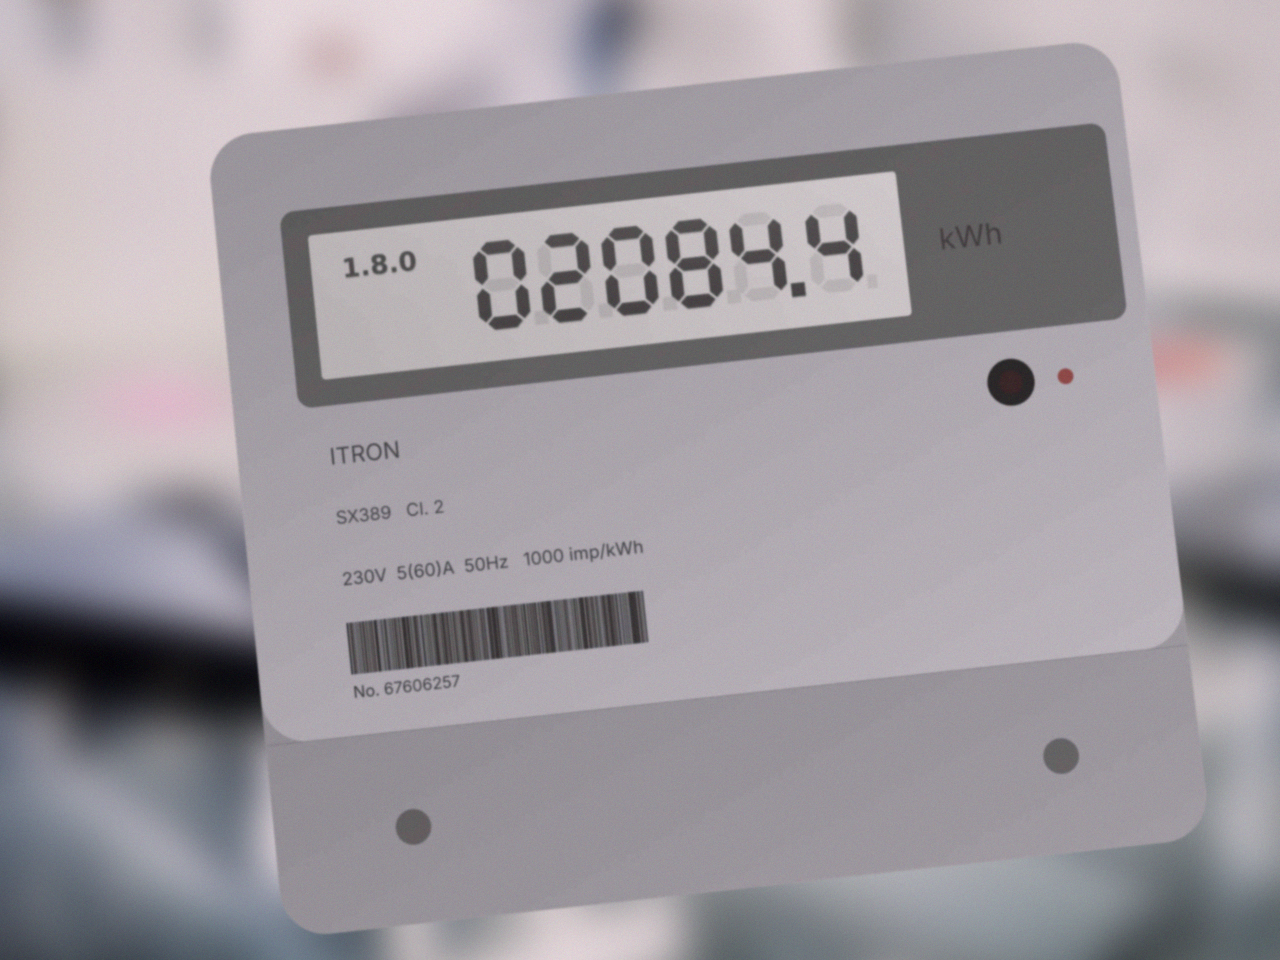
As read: value=2084.4 unit=kWh
